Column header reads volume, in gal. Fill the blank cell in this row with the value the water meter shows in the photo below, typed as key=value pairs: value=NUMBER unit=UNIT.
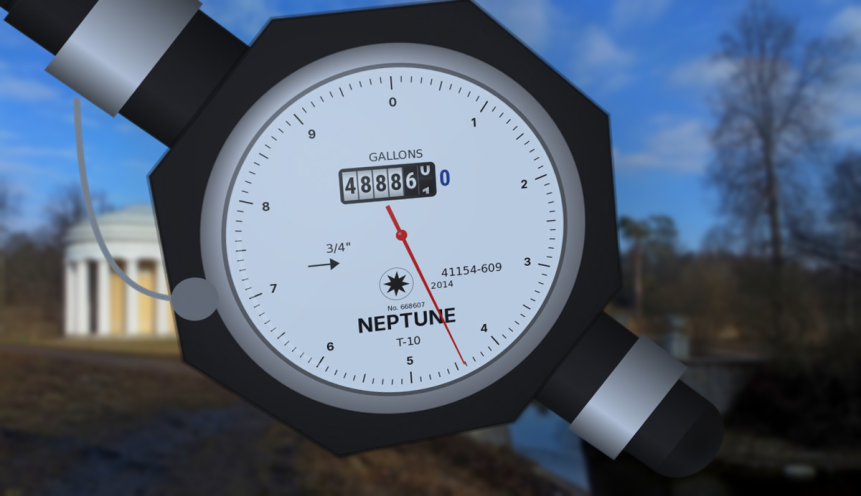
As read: value=4888604.4 unit=gal
